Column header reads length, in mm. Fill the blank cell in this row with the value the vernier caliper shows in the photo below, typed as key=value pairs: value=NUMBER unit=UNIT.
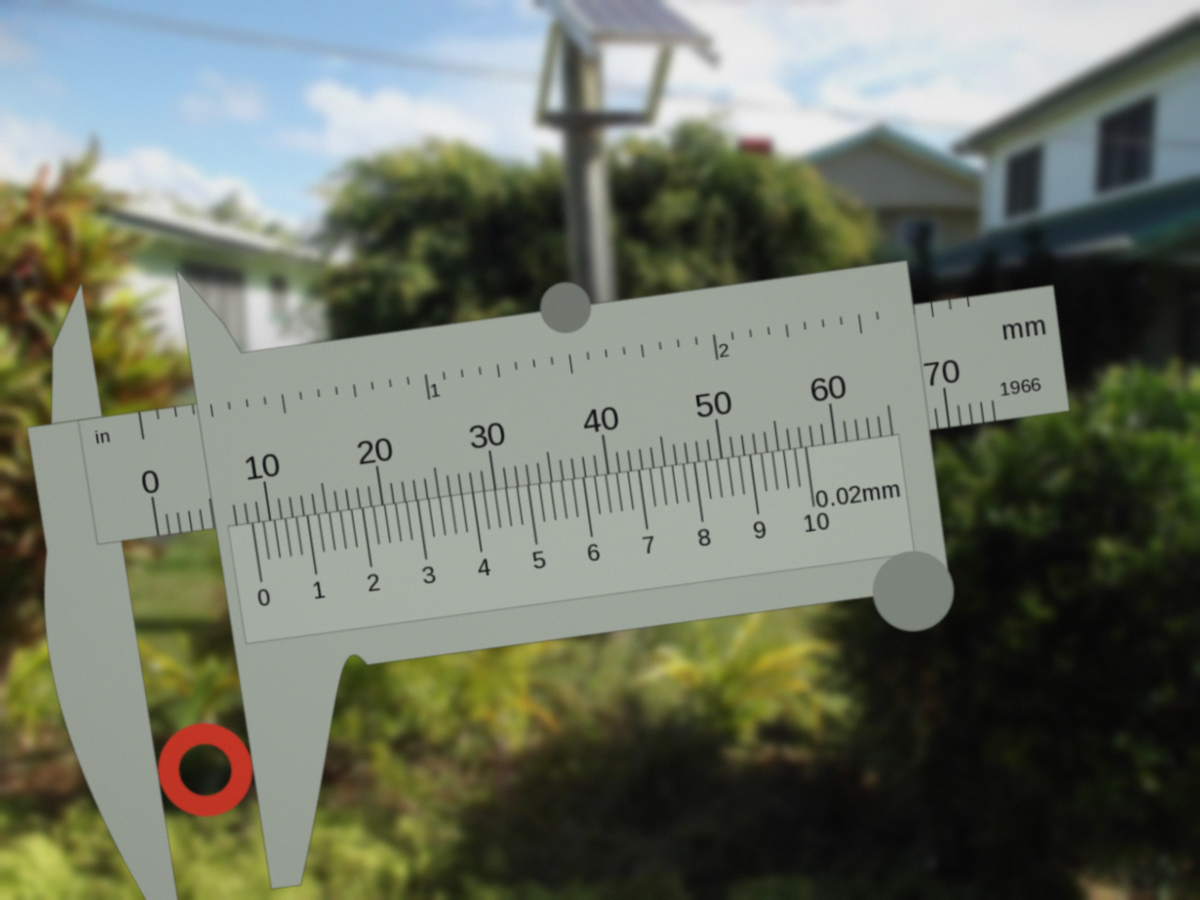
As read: value=8.4 unit=mm
